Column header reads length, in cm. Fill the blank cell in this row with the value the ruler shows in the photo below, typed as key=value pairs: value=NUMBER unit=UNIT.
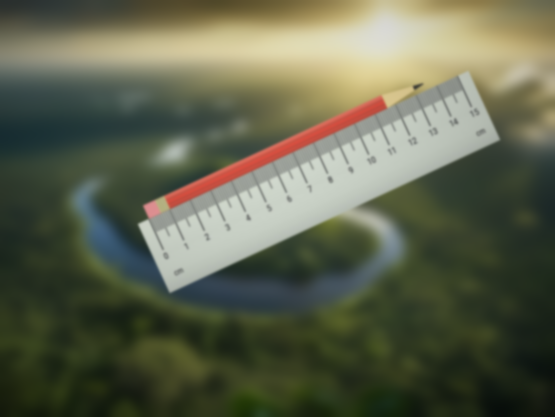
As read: value=13.5 unit=cm
